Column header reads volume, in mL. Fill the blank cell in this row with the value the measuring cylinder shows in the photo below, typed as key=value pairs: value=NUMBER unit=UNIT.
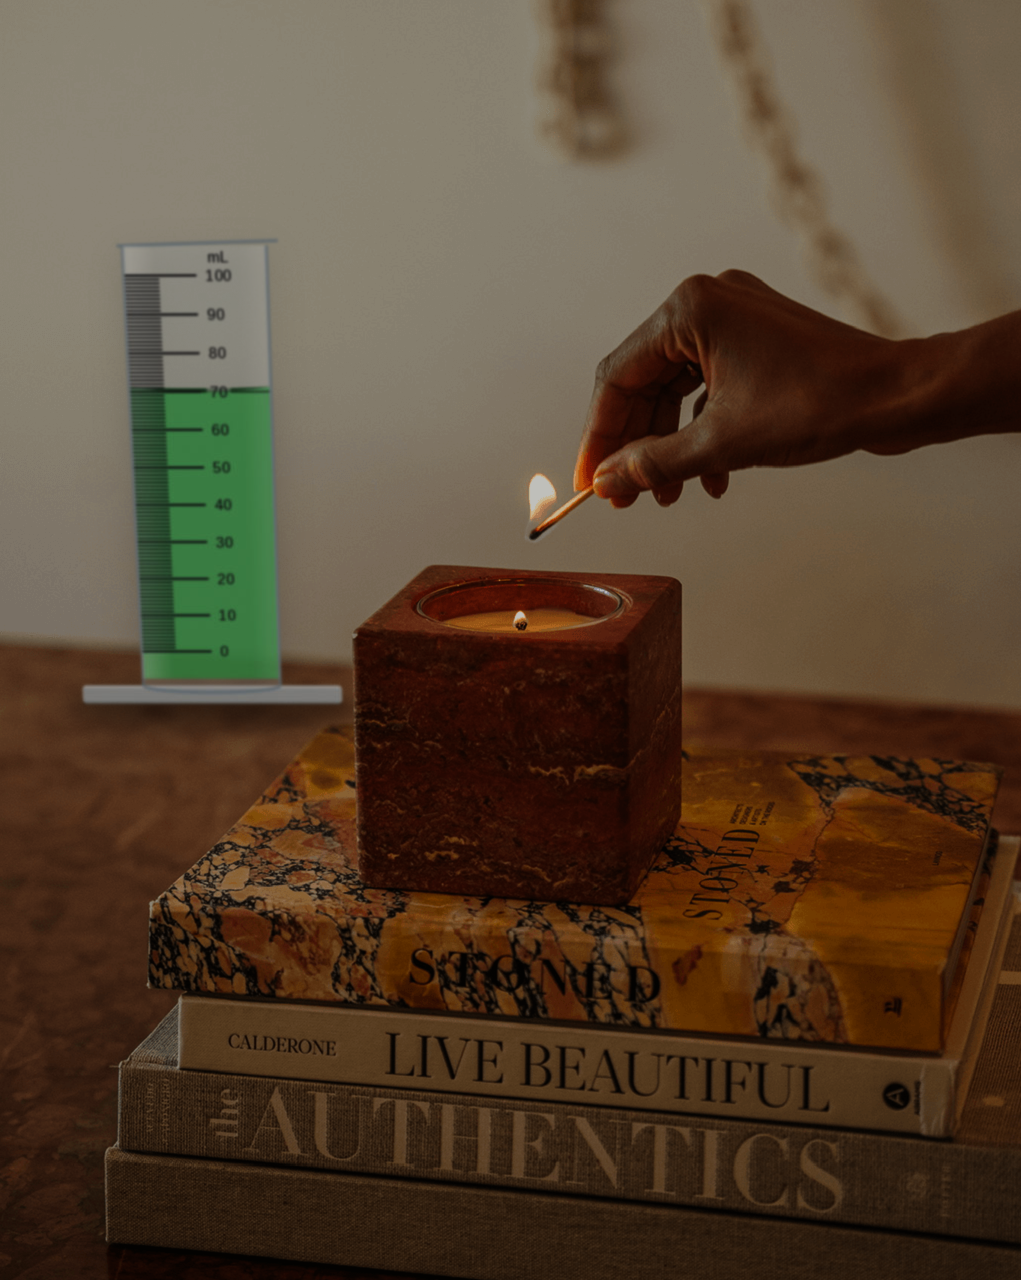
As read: value=70 unit=mL
